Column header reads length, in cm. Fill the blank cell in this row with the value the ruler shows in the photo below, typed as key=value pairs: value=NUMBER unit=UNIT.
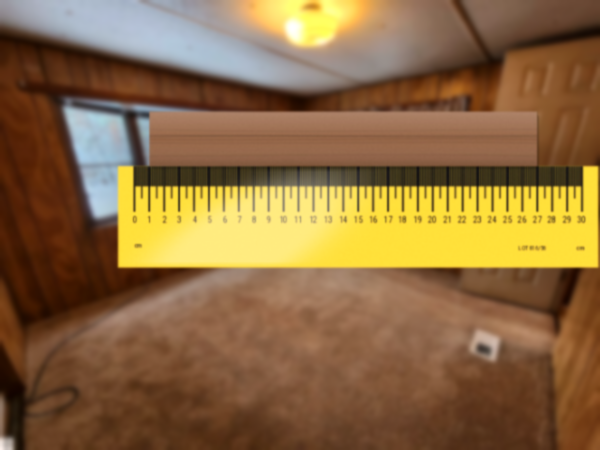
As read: value=26 unit=cm
